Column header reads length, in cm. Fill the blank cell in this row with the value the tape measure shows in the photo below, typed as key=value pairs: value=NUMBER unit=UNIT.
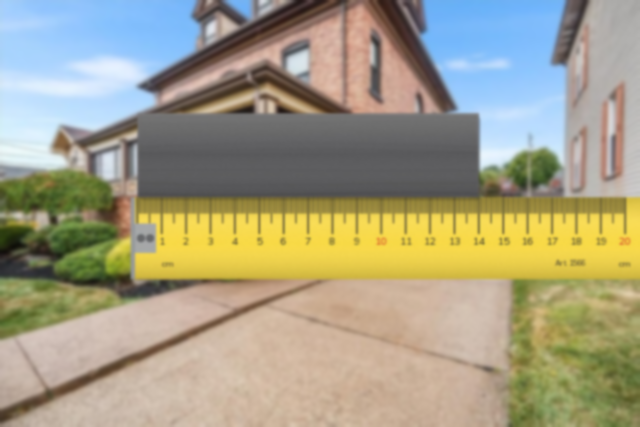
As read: value=14 unit=cm
